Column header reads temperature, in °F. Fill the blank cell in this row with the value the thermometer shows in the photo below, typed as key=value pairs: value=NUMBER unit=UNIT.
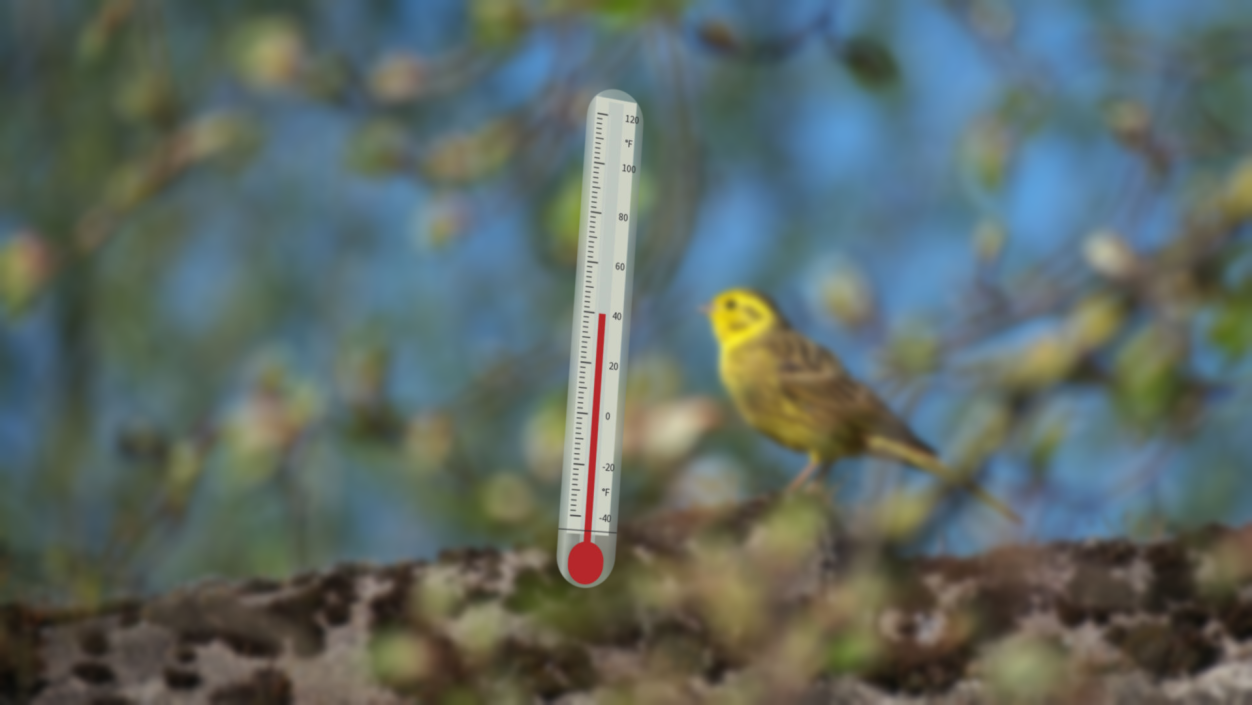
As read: value=40 unit=°F
